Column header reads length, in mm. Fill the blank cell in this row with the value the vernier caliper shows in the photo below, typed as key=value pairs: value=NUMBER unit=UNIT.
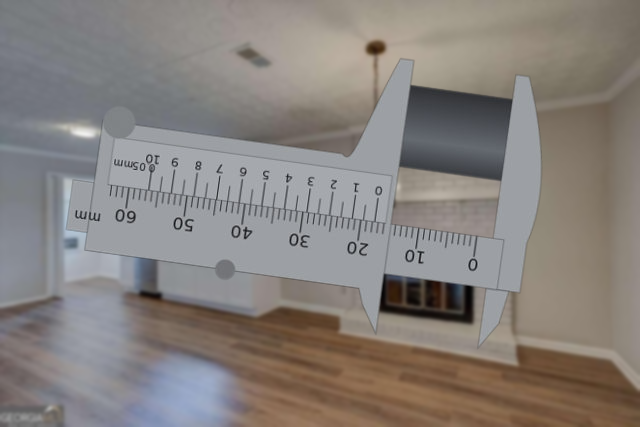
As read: value=17.6 unit=mm
